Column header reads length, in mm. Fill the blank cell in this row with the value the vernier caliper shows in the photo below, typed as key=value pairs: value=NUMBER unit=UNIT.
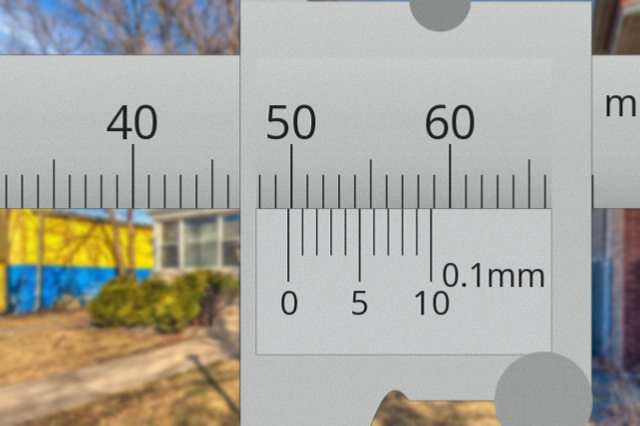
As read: value=49.8 unit=mm
